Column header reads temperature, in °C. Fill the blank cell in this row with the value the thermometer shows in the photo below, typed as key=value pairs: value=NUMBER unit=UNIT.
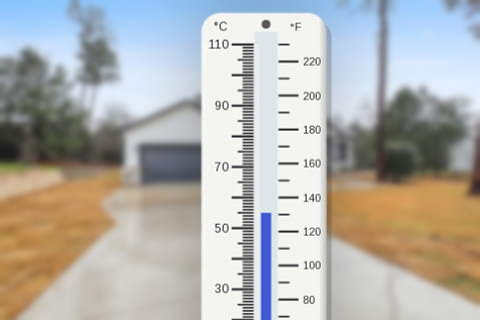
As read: value=55 unit=°C
